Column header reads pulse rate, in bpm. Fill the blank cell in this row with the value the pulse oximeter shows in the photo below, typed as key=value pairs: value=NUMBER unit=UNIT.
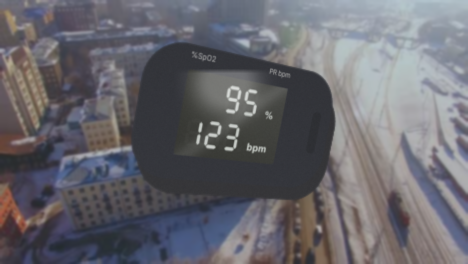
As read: value=123 unit=bpm
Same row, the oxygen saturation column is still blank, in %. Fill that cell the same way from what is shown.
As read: value=95 unit=%
